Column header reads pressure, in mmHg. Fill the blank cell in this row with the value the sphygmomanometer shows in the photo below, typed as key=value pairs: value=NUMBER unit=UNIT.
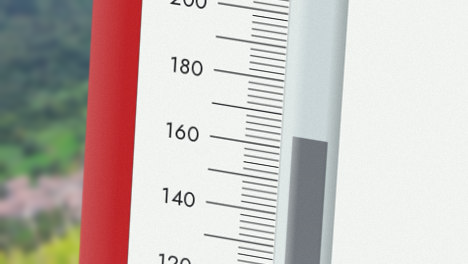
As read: value=164 unit=mmHg
